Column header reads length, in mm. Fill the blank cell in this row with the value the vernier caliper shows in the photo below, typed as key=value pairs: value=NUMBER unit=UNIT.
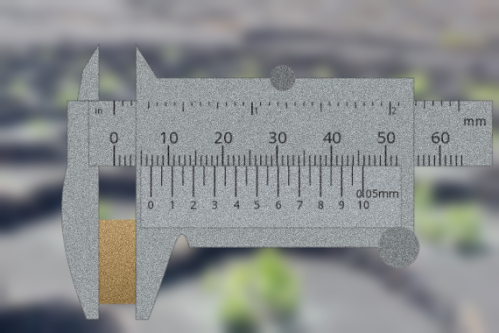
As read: value=6.8 unit=mm
